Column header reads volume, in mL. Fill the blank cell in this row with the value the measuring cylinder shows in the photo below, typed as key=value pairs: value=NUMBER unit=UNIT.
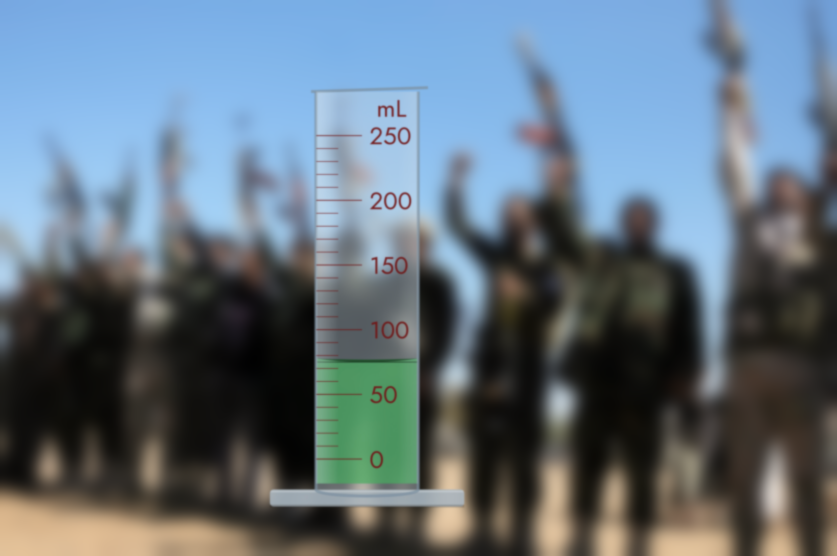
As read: value=75 unit=mL
